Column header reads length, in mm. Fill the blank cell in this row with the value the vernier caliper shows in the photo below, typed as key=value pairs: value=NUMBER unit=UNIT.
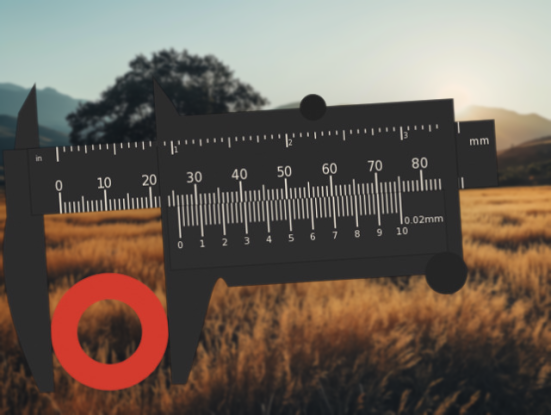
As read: value=26.0 unit=mm
